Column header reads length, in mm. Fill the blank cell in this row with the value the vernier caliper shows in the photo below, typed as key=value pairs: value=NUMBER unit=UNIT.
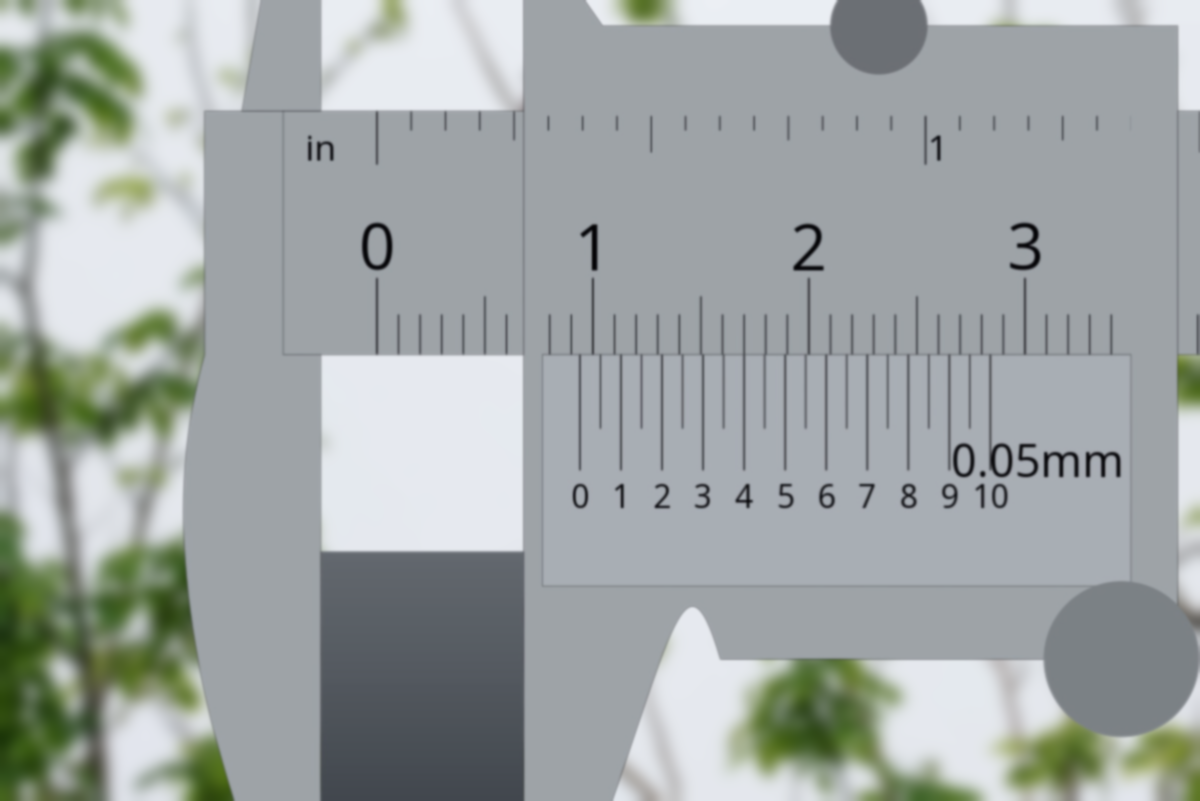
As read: value=9.4 unit=mm
